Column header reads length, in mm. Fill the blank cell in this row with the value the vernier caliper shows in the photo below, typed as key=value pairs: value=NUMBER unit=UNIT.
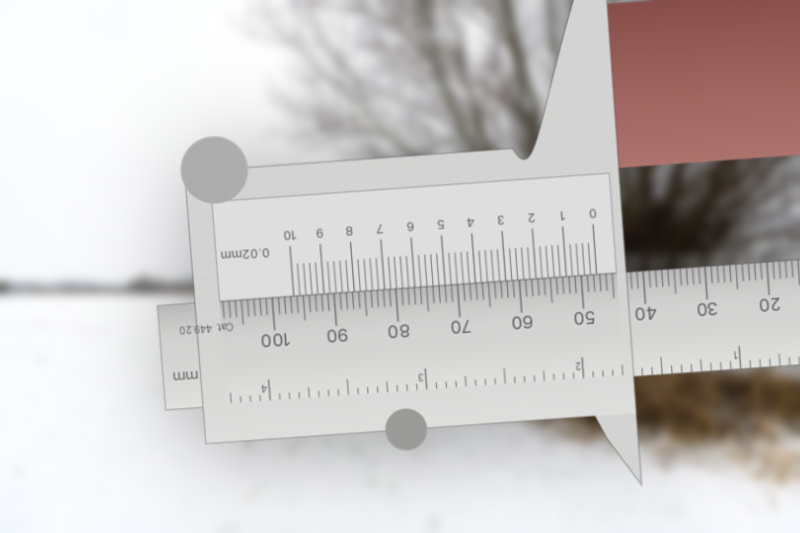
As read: value=47.5 unit=mm
